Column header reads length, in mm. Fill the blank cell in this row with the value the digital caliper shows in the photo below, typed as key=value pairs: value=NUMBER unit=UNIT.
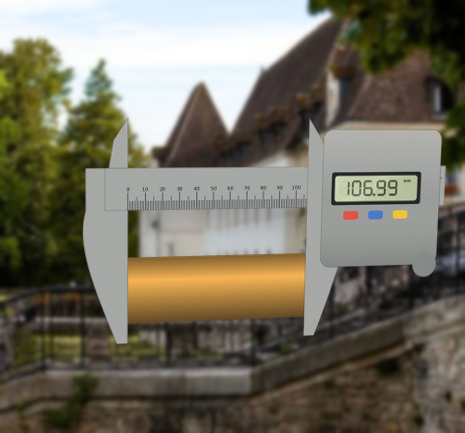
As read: value=106.99 unit=mm
